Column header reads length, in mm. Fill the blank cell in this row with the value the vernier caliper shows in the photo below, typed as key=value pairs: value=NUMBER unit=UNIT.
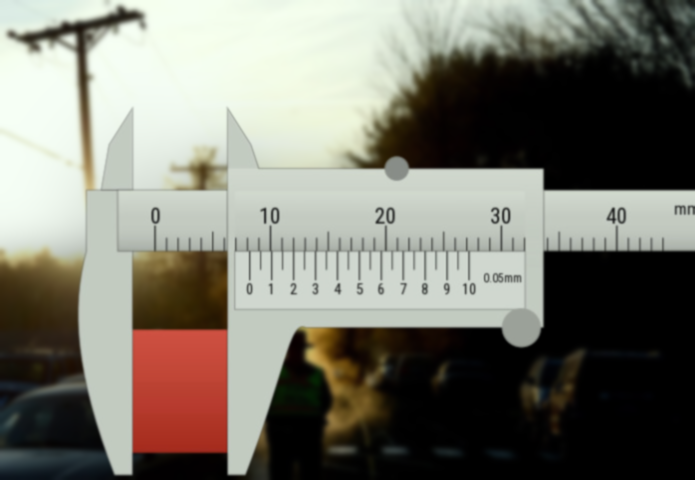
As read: value=8.2 unit=mm
